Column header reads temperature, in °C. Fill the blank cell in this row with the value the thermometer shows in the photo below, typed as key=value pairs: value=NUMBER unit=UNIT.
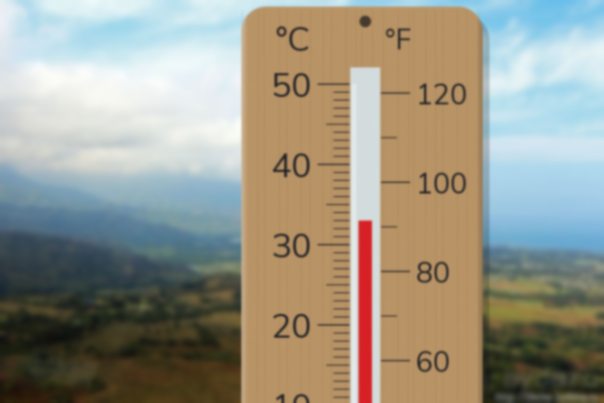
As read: value=33 unit=°C
